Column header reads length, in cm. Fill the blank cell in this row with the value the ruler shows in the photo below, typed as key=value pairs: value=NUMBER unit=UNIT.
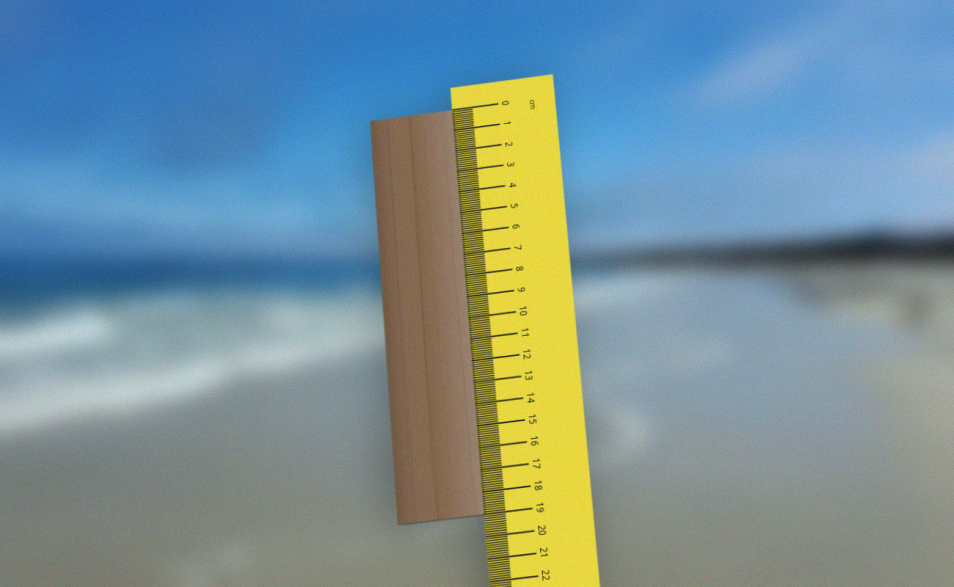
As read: value=19 unit=cm
